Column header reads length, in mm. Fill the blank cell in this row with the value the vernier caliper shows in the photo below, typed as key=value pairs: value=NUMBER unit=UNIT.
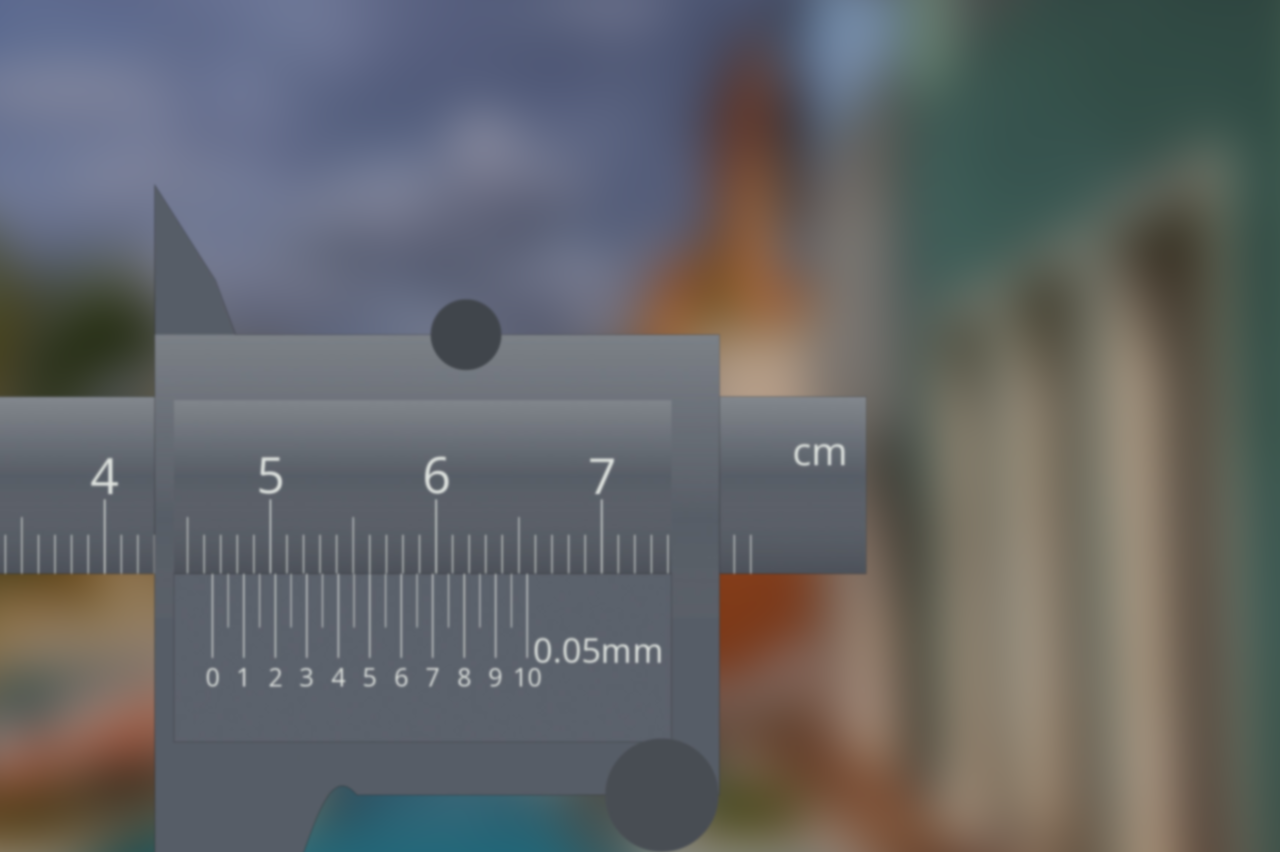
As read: value=46.5 unit=mm
